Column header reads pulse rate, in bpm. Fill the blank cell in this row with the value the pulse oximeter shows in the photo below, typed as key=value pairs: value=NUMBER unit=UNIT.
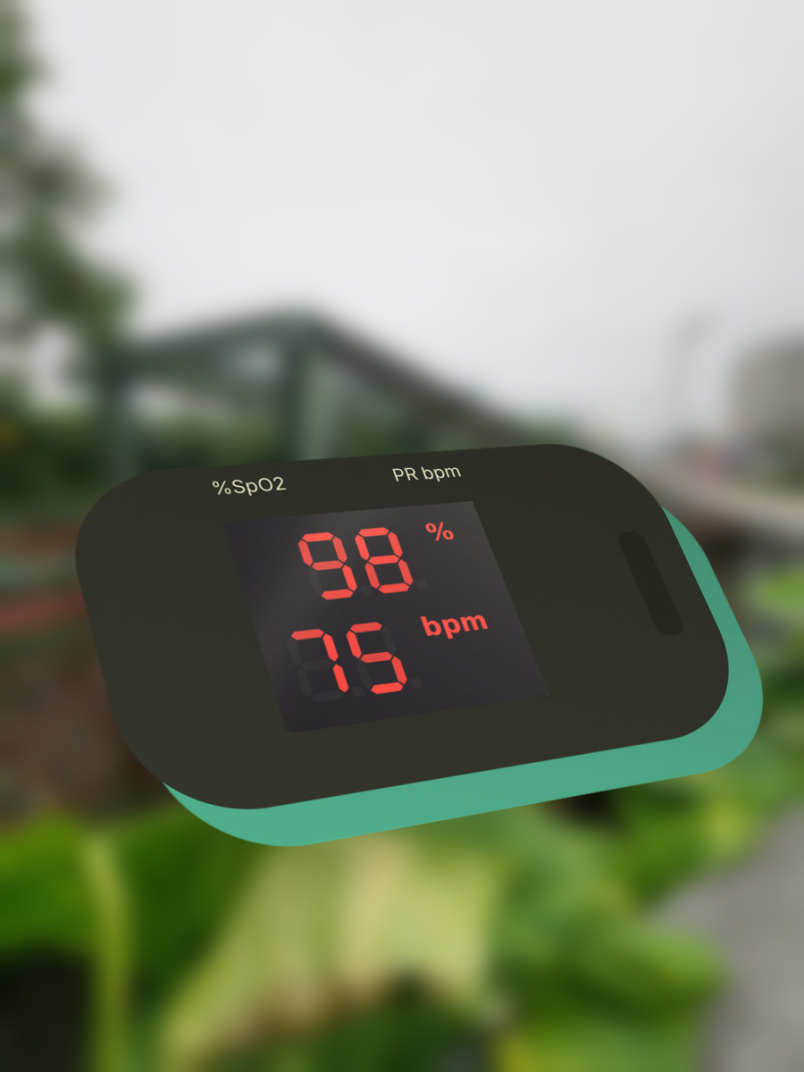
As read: value=75 unit=bpm
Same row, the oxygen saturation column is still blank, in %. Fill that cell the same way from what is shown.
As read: value=98 unit=%
